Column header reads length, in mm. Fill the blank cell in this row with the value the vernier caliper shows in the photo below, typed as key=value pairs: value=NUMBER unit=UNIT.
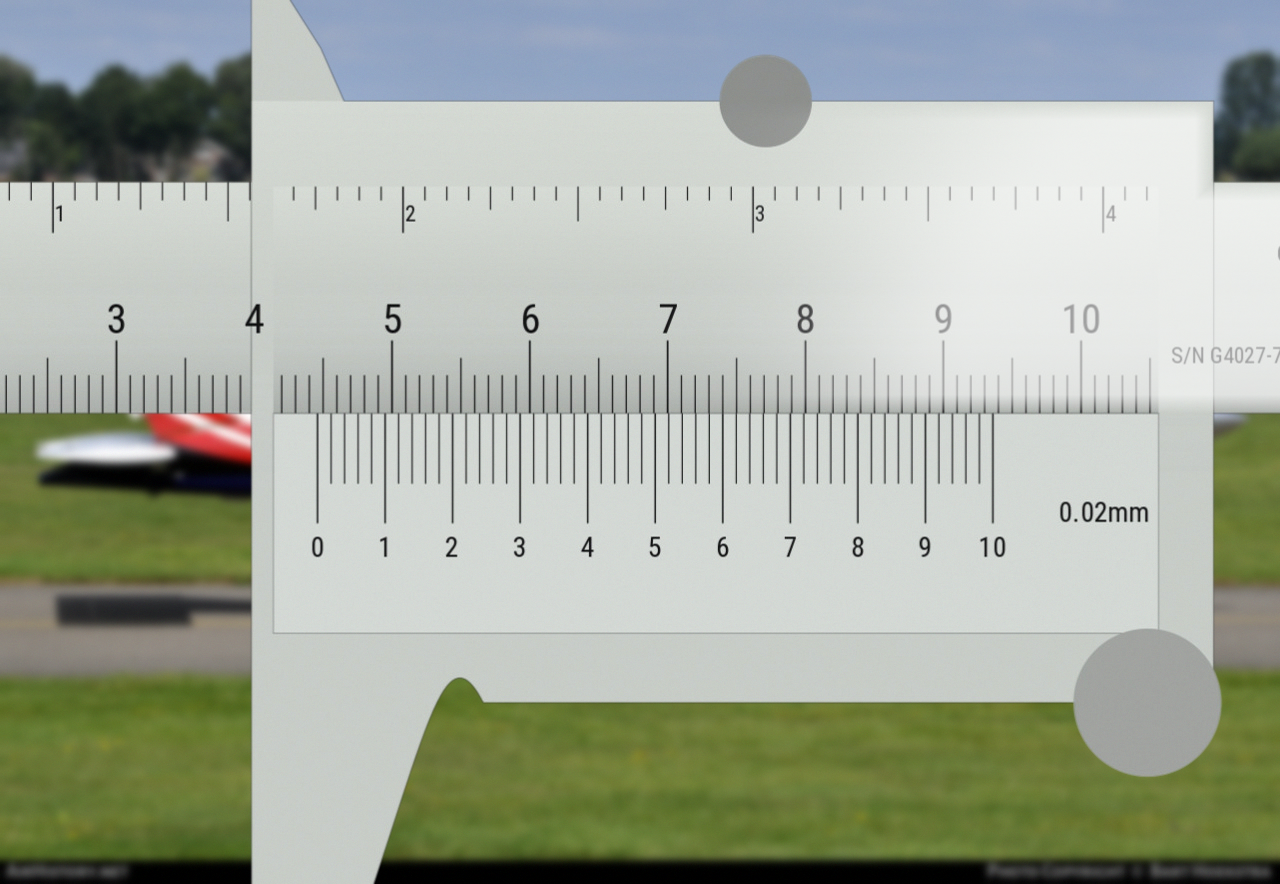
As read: value=44.6 unit=mm
